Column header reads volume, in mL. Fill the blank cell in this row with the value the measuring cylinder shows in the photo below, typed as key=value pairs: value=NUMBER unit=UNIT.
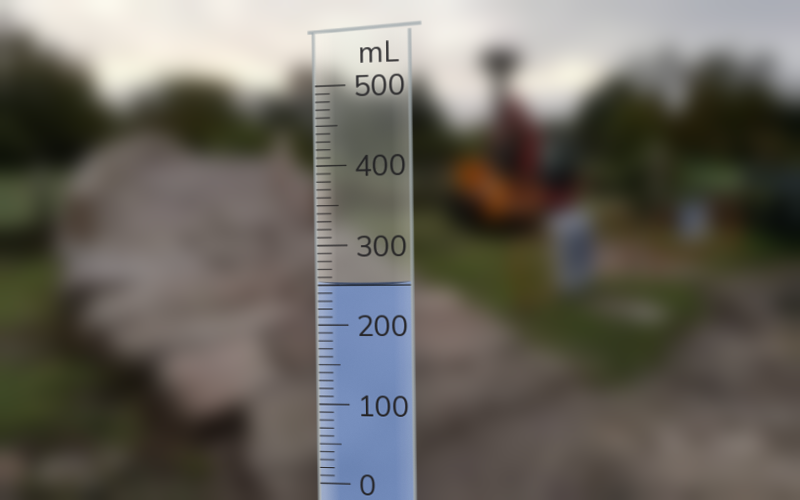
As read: value=250 unit=mL
